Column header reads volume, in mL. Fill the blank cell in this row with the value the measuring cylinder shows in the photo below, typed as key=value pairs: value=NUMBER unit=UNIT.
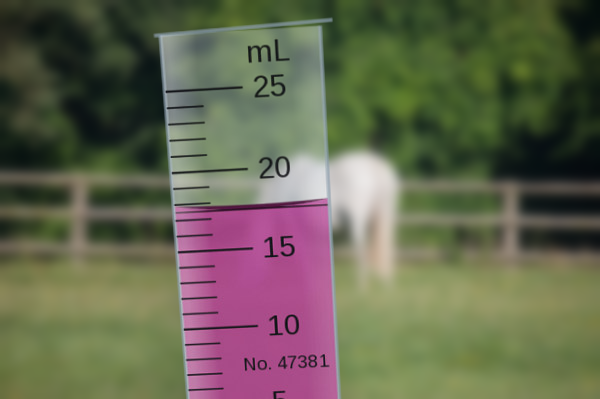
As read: value=17.5 unit=mL
